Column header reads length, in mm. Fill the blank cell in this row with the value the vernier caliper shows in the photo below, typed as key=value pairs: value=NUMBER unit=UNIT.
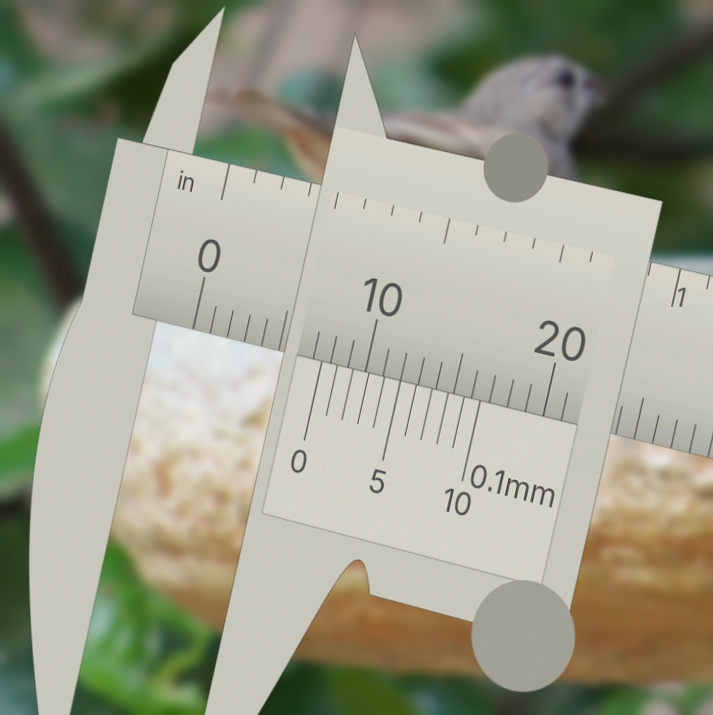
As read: value=7.5 unit=mm
